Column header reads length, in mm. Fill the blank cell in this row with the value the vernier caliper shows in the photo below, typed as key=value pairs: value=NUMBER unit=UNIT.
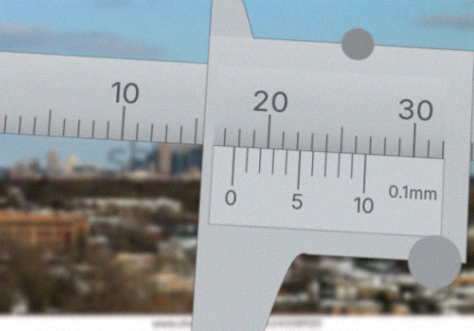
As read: value=17.7 unit=mm
